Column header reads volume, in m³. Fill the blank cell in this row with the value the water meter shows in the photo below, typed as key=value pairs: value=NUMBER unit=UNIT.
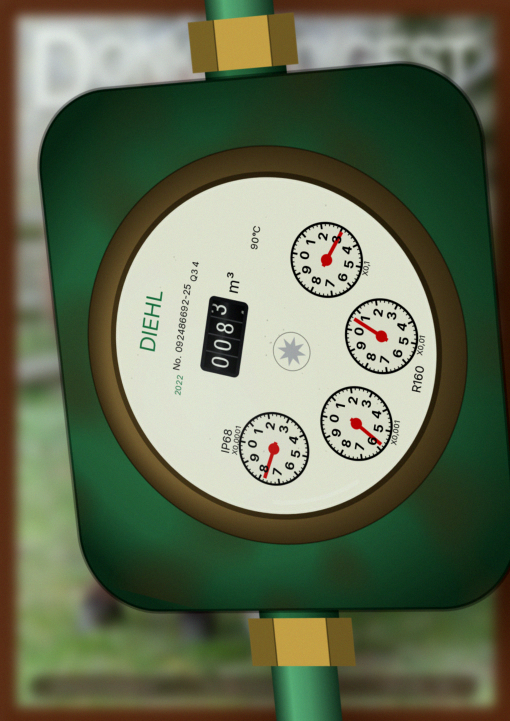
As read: value=83.3057 unit=m³
